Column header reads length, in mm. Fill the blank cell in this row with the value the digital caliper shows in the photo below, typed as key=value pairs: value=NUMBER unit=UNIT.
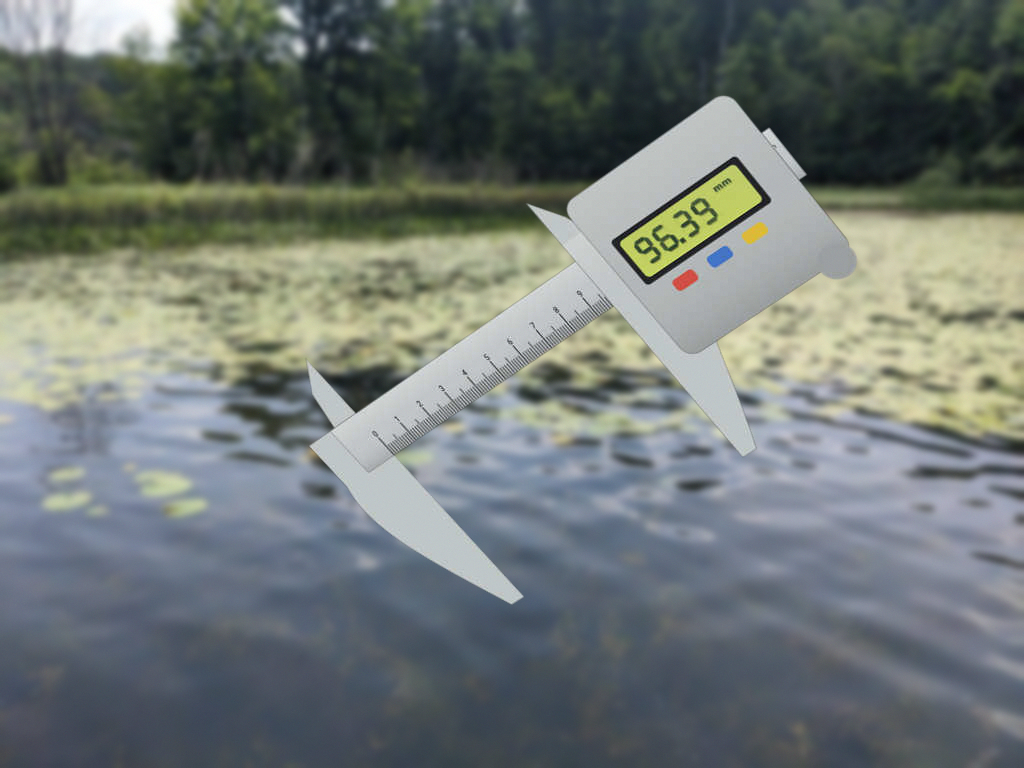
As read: value=96.39 unit=mm
